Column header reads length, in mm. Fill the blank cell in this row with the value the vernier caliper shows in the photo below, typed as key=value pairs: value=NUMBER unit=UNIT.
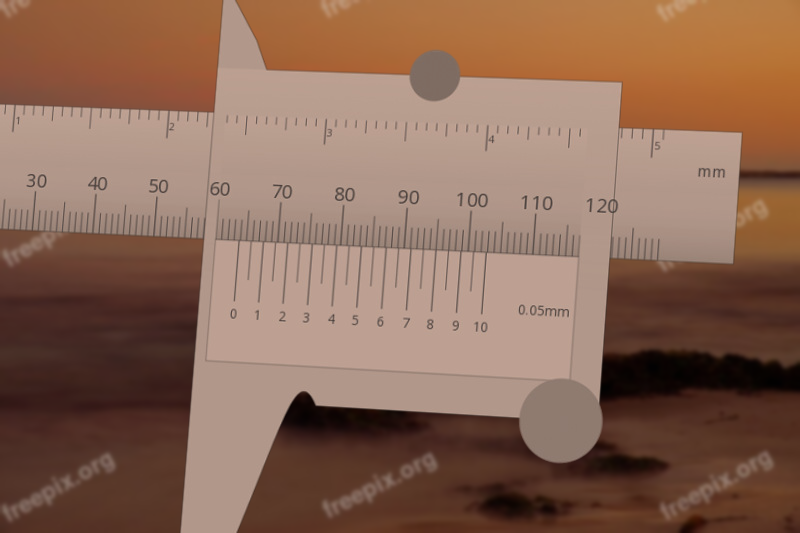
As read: value=63.8 unit=mm
